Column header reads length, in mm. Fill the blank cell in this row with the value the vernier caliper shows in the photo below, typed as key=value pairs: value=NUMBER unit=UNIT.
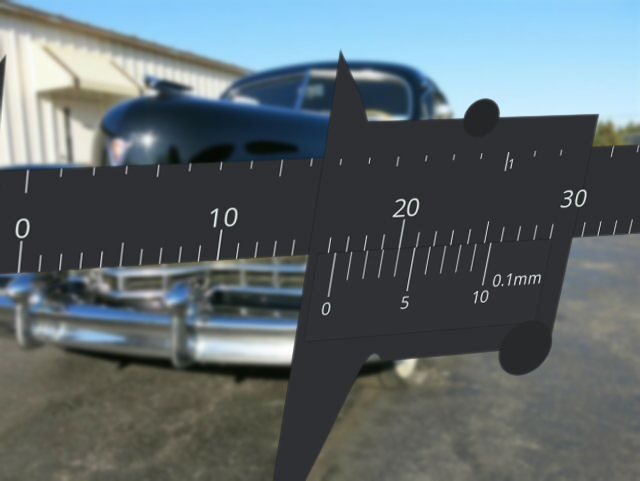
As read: value=16.4 unit=mm
